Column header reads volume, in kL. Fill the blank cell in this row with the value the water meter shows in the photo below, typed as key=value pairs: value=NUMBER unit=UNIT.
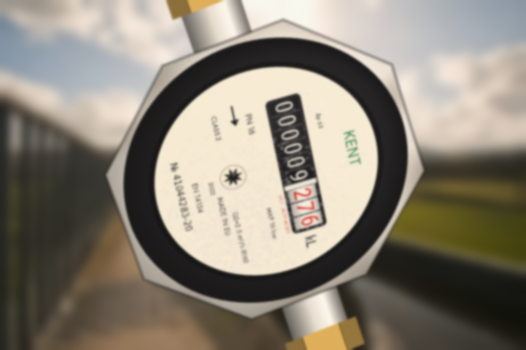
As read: value=9.276 unit=kL
